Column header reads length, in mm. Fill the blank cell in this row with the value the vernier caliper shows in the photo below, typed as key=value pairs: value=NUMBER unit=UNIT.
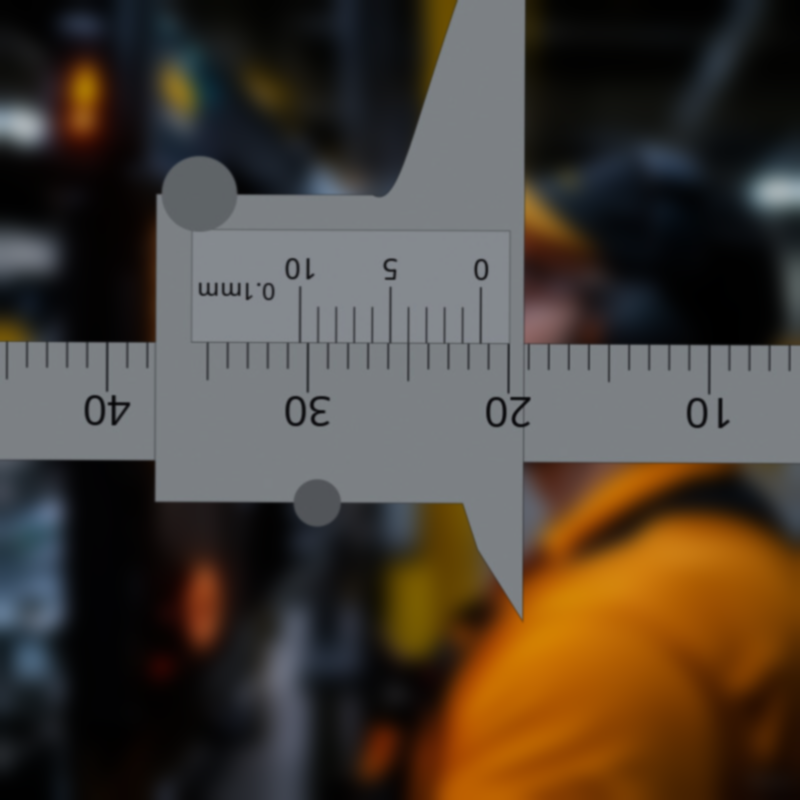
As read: value=21.4 unit=mm
